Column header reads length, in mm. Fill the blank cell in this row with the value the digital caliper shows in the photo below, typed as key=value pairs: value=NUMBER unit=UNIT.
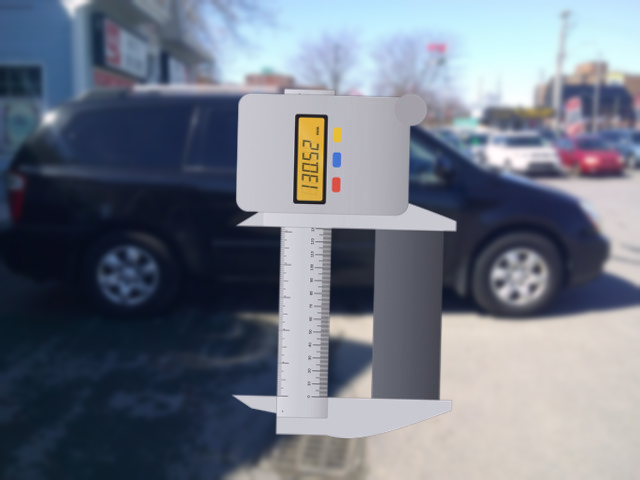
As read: value=130.52 unit=mm
